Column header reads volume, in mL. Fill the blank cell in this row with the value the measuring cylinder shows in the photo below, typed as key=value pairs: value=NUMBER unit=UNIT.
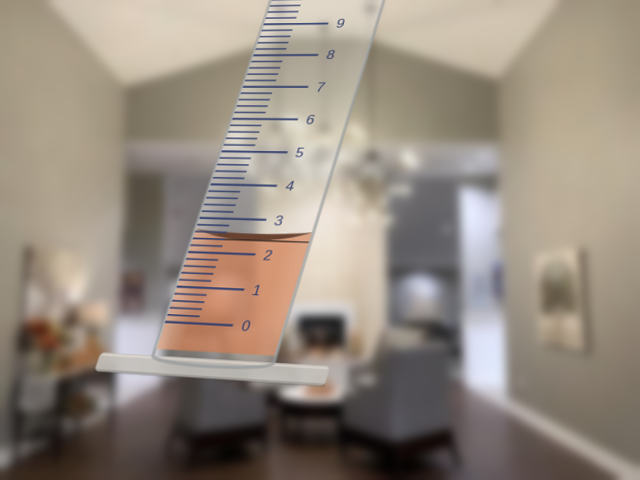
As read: value=2.4 unit=mL
